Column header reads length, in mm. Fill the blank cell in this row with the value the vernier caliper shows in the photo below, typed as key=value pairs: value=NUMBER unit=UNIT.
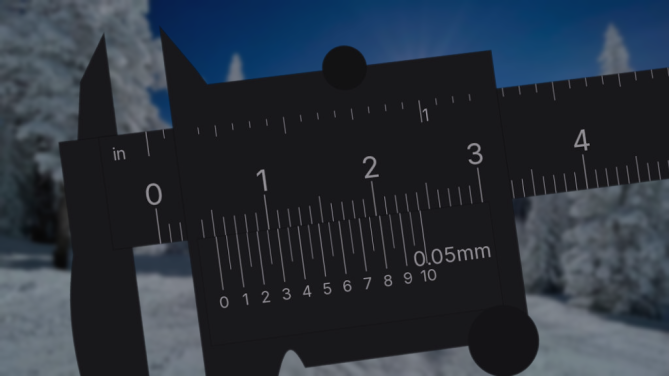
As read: value=5.1 unit=mm
